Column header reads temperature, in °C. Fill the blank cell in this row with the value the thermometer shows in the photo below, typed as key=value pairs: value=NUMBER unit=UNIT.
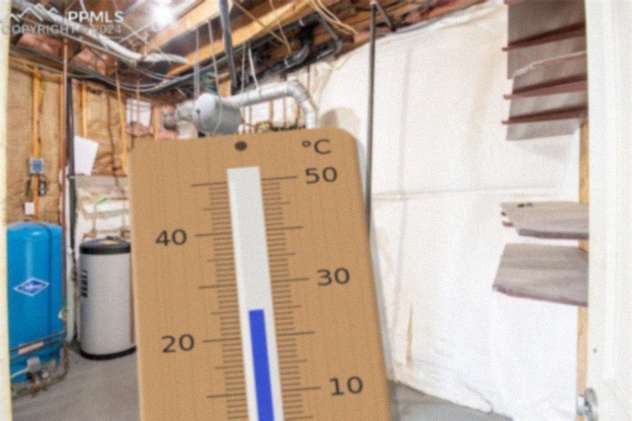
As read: value=25 unit=°C
